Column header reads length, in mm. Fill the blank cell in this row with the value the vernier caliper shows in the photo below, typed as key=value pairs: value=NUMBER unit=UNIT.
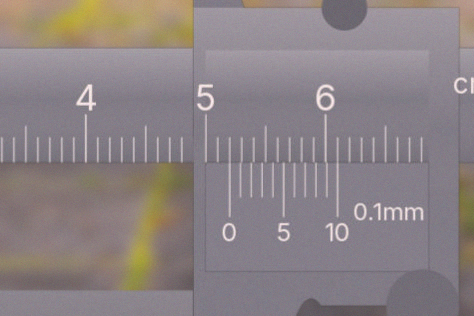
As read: value=52.0 unit=mm
